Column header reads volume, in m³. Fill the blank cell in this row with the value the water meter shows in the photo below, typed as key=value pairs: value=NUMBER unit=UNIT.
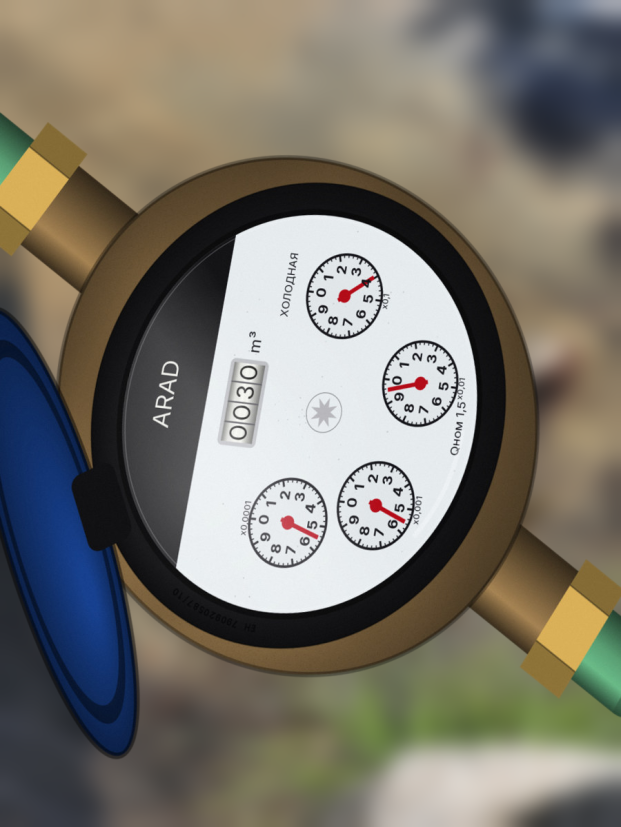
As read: value=30.3955 unit=m³
